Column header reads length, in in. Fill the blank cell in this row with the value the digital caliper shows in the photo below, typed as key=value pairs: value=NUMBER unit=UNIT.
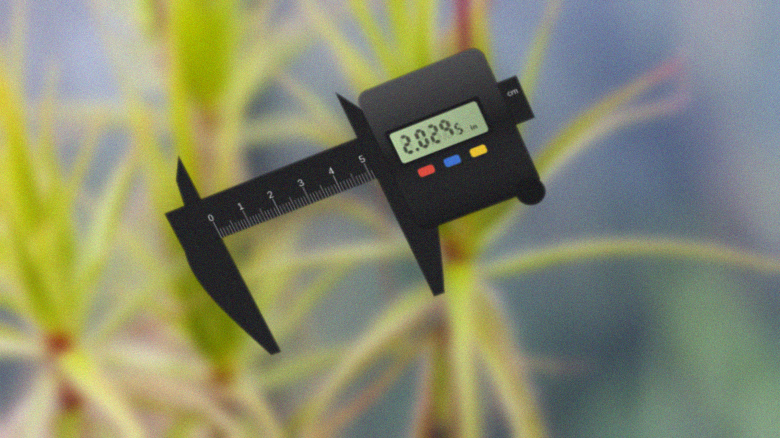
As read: value=2.0295 unit=in
